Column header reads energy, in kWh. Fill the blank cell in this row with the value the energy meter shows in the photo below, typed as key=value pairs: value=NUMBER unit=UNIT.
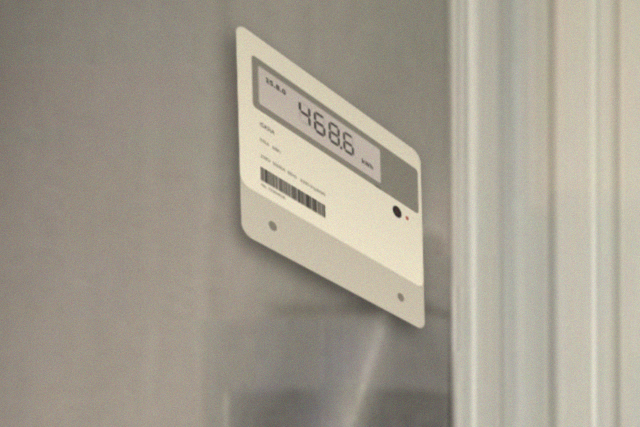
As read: value=468.6 unit=kWh
